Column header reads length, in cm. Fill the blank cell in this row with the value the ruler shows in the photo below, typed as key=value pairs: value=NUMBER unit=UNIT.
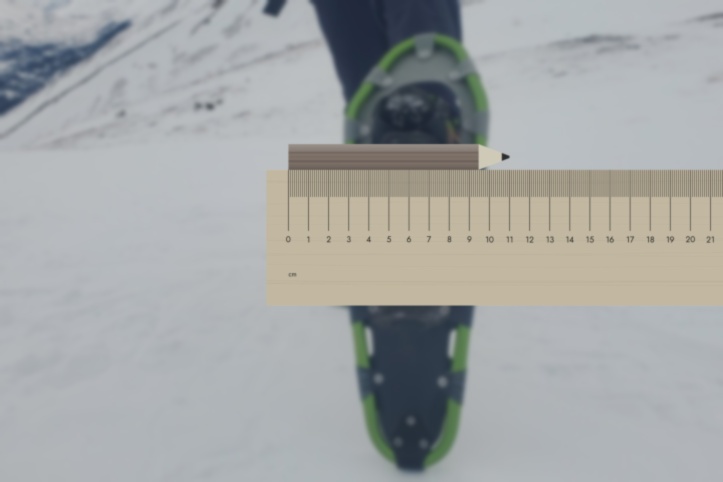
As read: value=11 unit=cm
